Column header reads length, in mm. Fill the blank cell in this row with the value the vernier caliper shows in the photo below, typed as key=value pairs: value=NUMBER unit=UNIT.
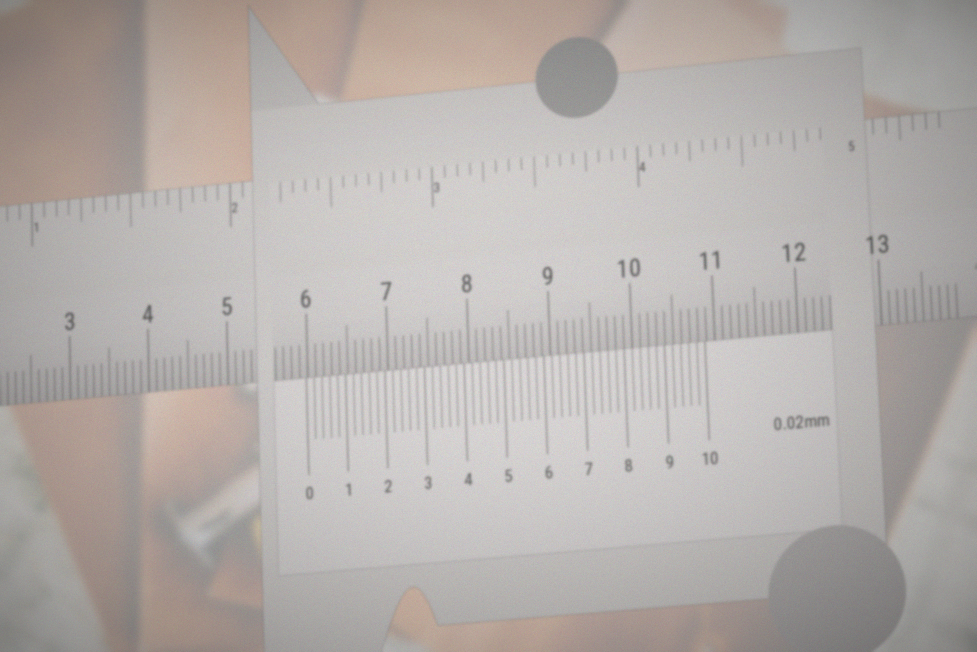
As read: value=59.8 unit=mm
